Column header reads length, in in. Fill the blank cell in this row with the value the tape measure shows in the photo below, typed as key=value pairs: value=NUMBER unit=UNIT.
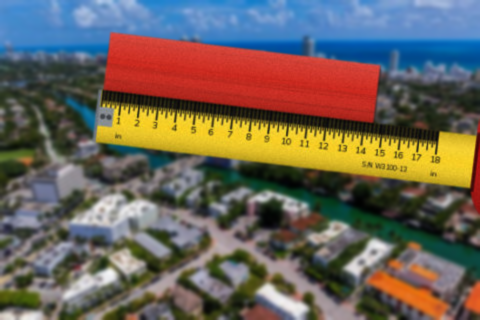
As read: value=14.5 unit=in
